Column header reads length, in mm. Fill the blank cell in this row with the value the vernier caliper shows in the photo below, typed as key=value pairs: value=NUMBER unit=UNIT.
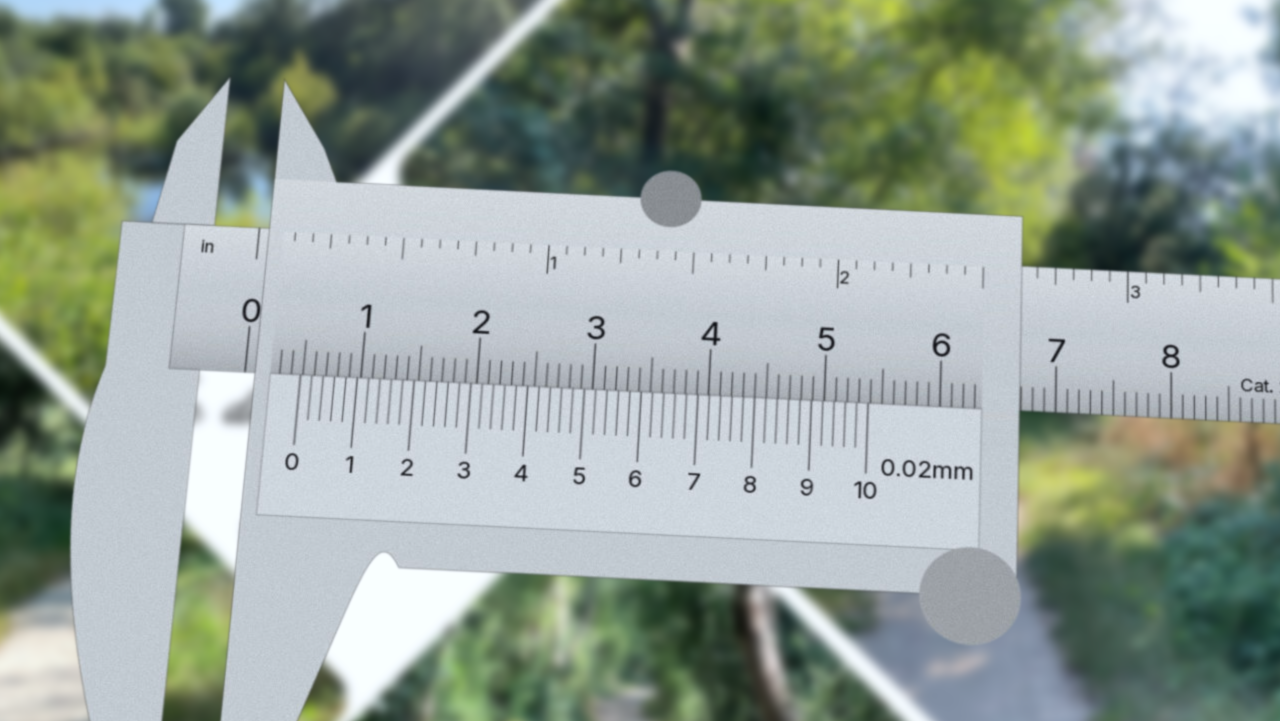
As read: value=4.8 unit=mm
